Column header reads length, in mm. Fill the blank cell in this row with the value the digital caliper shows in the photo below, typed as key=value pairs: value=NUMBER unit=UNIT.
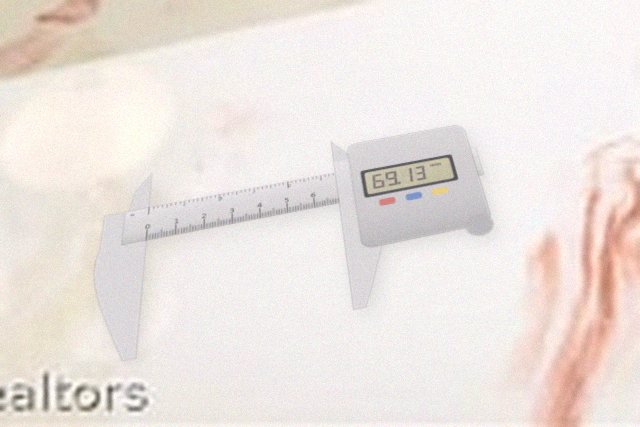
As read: value=69.13 unit=mm
